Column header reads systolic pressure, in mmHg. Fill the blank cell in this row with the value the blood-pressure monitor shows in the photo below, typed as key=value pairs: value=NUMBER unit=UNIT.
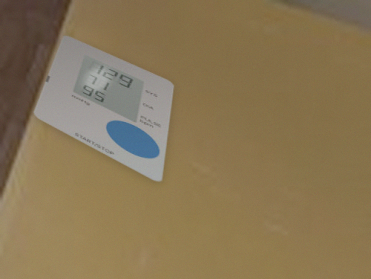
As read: value=129 unit=mmHg
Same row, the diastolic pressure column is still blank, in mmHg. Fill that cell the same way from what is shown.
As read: value=71 unit=mmHg
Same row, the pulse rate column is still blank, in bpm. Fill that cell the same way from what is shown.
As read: value=95 unit=bpm
